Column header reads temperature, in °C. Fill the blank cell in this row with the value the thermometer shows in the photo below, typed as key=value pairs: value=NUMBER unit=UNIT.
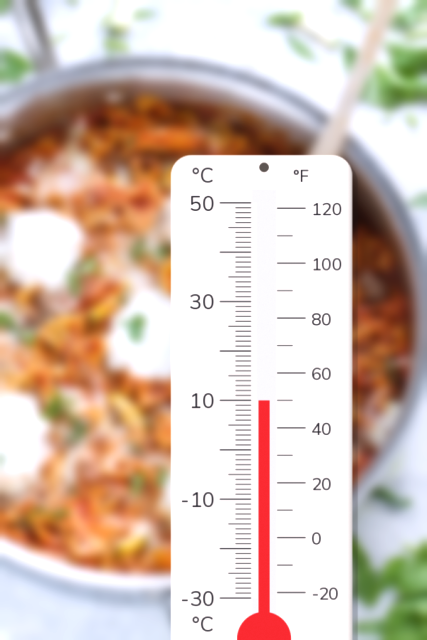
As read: value=10 unit=°C
